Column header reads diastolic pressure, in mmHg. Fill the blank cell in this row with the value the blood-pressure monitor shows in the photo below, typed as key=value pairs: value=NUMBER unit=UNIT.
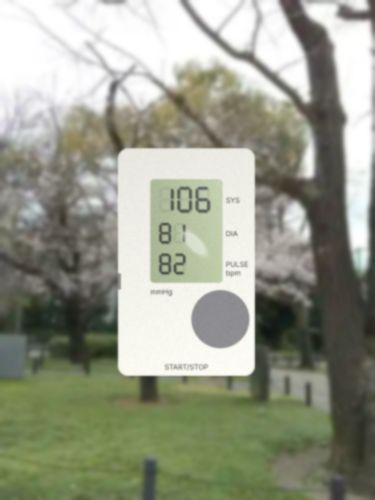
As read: value=81 unit=mmHg
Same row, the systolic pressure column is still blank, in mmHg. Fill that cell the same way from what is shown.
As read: value=106 unit=mmHg
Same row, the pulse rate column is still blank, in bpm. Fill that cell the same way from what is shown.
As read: value=82 unit=bpm
